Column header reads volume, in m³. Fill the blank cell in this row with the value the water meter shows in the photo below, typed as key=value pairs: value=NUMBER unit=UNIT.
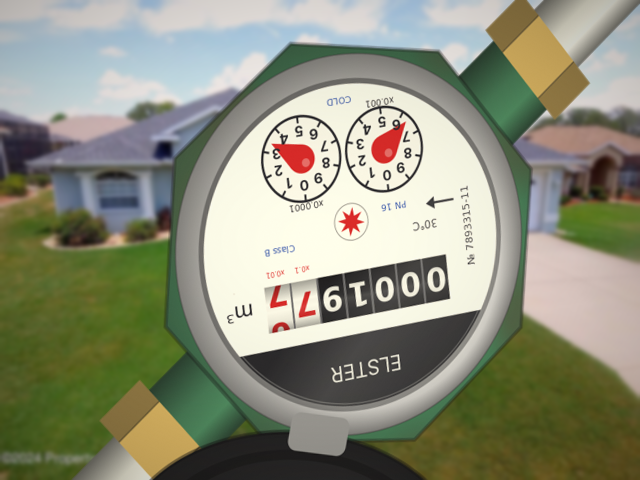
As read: value=19.7663 unit=m³
